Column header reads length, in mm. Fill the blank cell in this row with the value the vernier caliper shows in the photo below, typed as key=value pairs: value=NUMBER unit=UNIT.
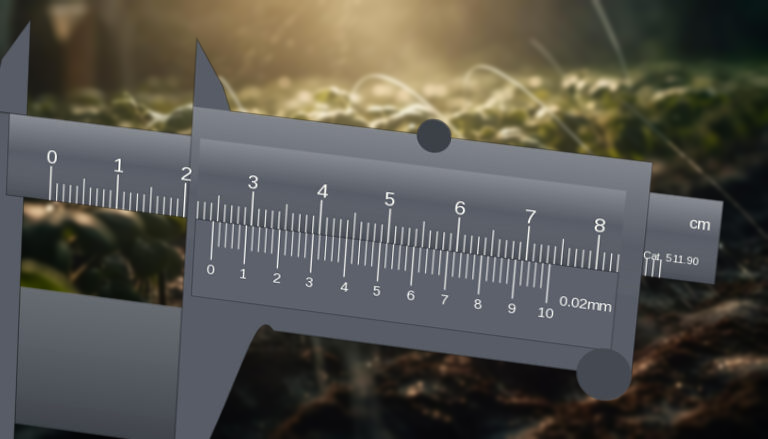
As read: value=24.4 unit=mm
